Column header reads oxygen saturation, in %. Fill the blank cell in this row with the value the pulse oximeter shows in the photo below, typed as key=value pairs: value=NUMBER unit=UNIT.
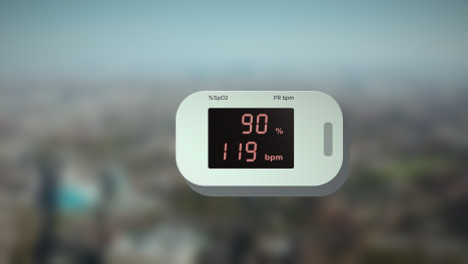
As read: value=90 unit=%
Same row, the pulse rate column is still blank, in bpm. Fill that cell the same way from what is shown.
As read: value=119 unit=bpm
